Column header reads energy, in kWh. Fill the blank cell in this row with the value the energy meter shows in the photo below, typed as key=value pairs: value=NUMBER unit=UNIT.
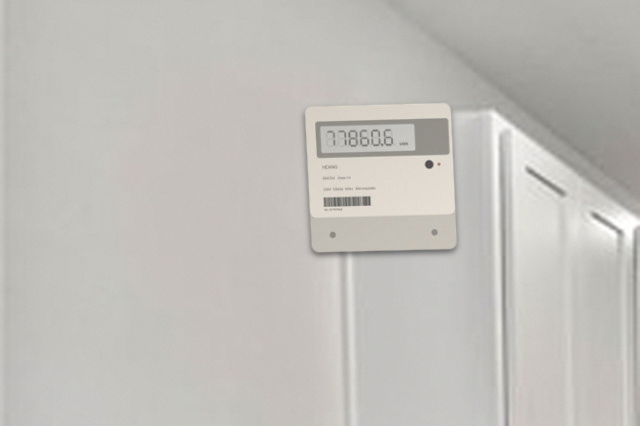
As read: value=77860.6 unit=kWh
